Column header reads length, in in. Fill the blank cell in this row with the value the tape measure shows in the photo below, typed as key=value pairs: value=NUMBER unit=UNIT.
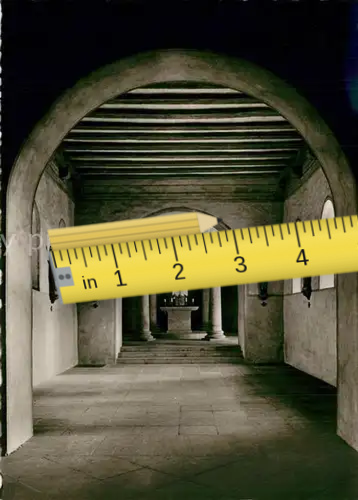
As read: value=2.875 unit=in
